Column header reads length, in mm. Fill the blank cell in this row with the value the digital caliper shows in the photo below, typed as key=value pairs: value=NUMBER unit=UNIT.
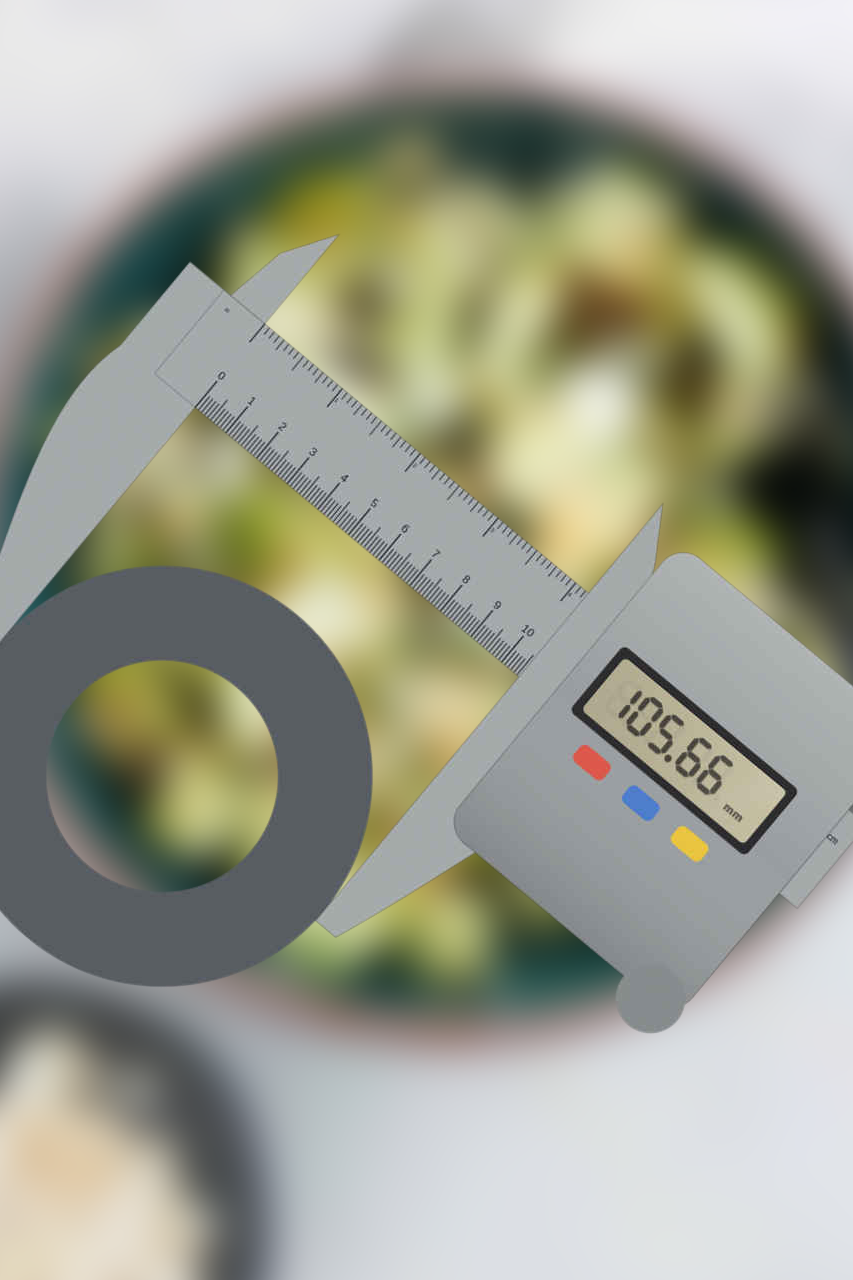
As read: value=105.66 unit=mm
